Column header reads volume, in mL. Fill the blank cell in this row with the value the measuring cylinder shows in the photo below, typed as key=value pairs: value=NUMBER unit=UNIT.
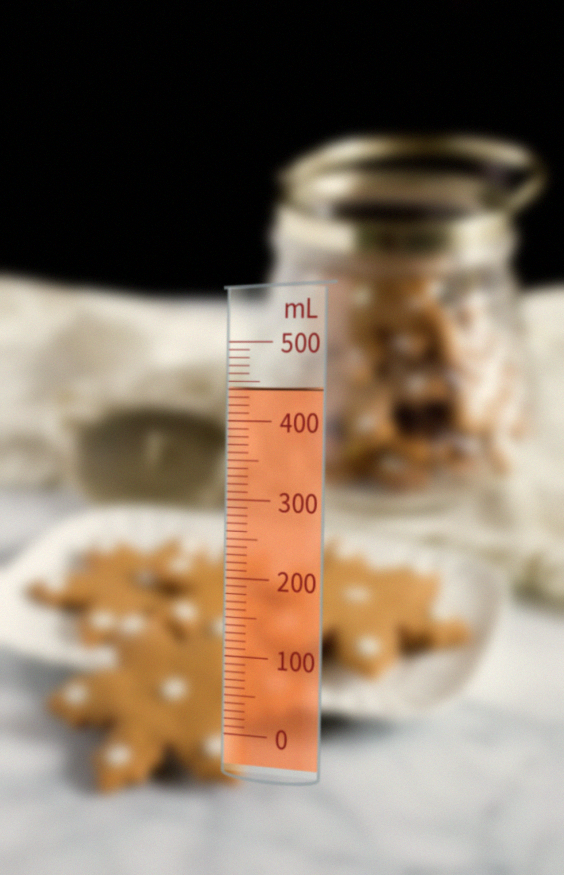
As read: value=440 unit=mL
